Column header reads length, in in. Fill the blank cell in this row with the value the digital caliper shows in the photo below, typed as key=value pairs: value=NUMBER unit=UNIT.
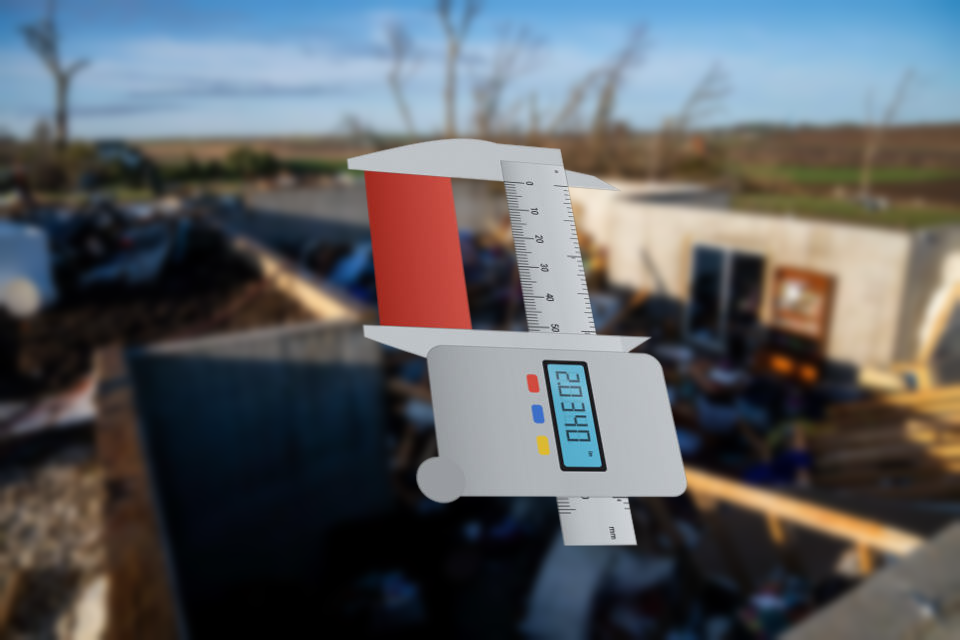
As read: value=2.0340 unit=in
